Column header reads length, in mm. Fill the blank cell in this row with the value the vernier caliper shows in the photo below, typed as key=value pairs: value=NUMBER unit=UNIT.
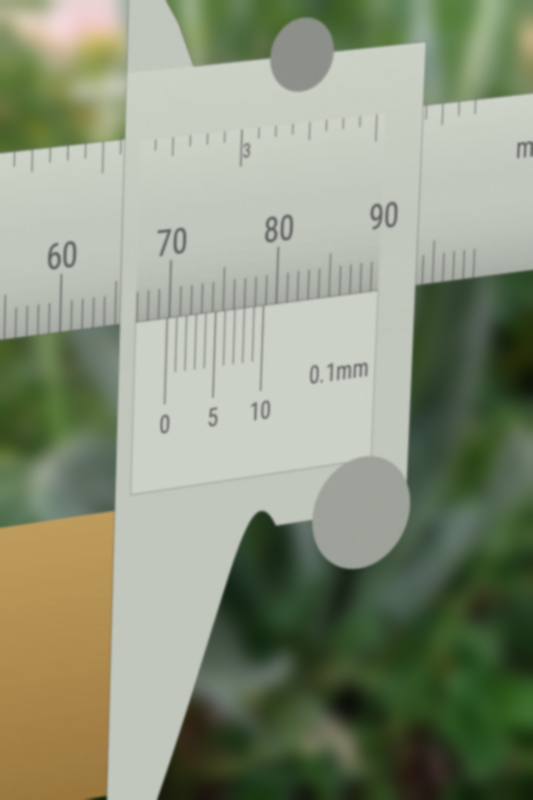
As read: value=69.8 unit=mm
